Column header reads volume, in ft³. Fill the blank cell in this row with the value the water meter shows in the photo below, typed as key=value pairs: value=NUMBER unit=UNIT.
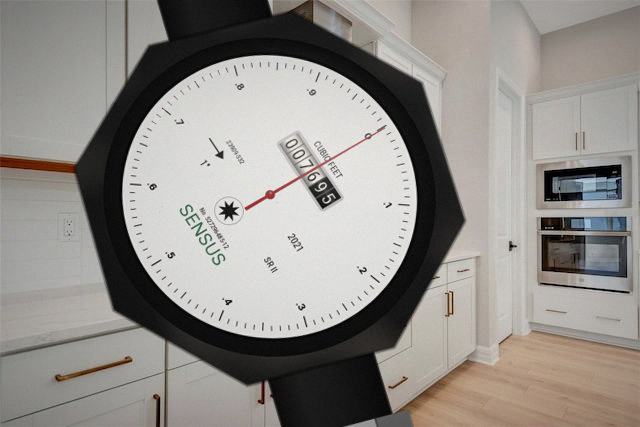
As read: value=7695.00 unit=ft³
